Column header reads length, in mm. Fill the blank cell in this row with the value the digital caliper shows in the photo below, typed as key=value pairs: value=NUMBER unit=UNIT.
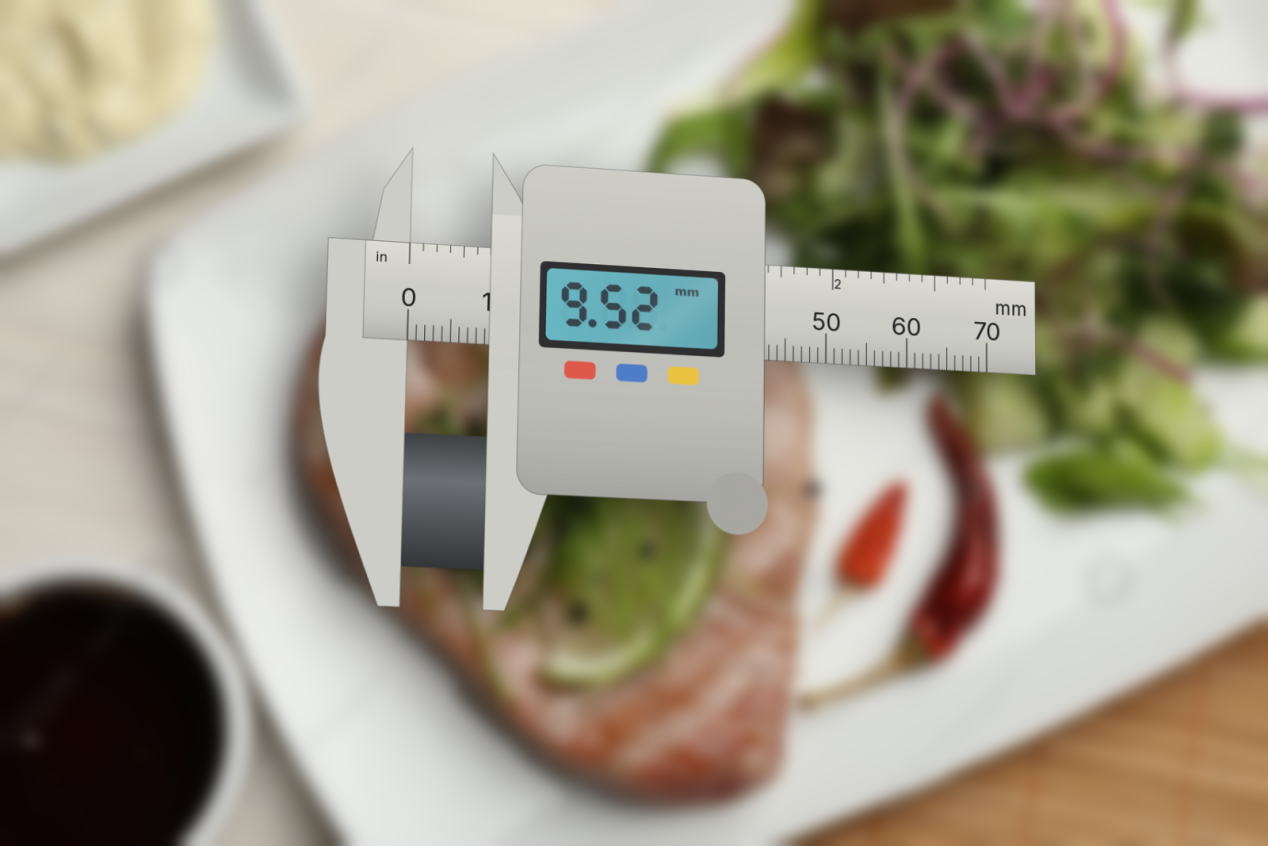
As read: value=9.52 unit=mm
